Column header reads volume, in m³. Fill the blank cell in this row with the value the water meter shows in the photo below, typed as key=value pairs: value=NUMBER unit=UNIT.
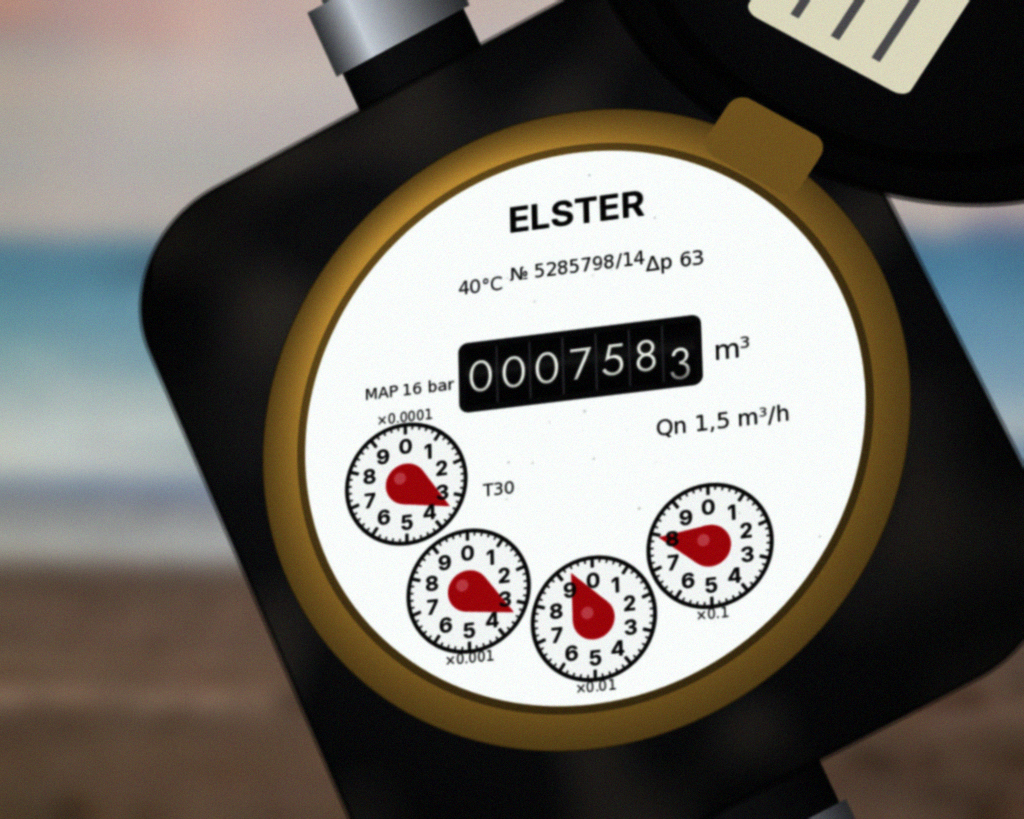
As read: value=7582.7933 unit=m³
